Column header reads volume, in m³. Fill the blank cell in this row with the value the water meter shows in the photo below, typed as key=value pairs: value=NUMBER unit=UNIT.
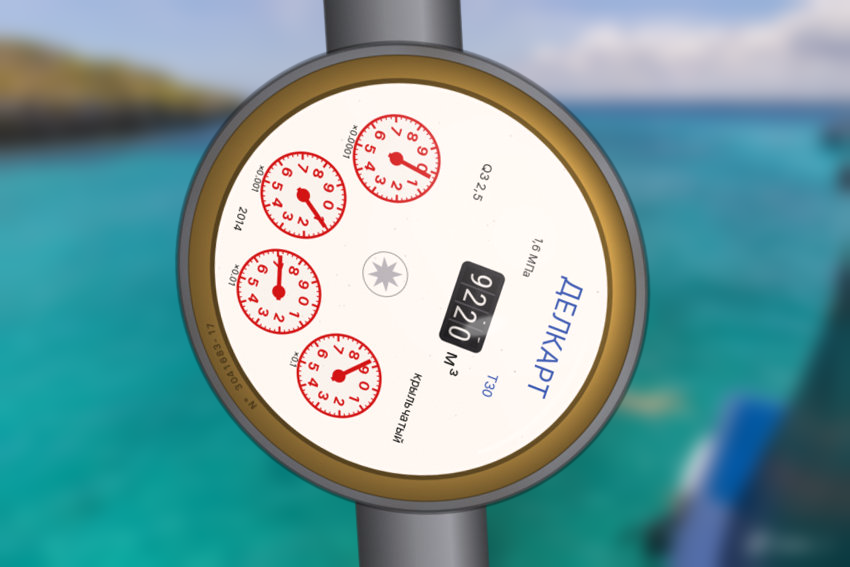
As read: value=9219.8710 unit=m³
